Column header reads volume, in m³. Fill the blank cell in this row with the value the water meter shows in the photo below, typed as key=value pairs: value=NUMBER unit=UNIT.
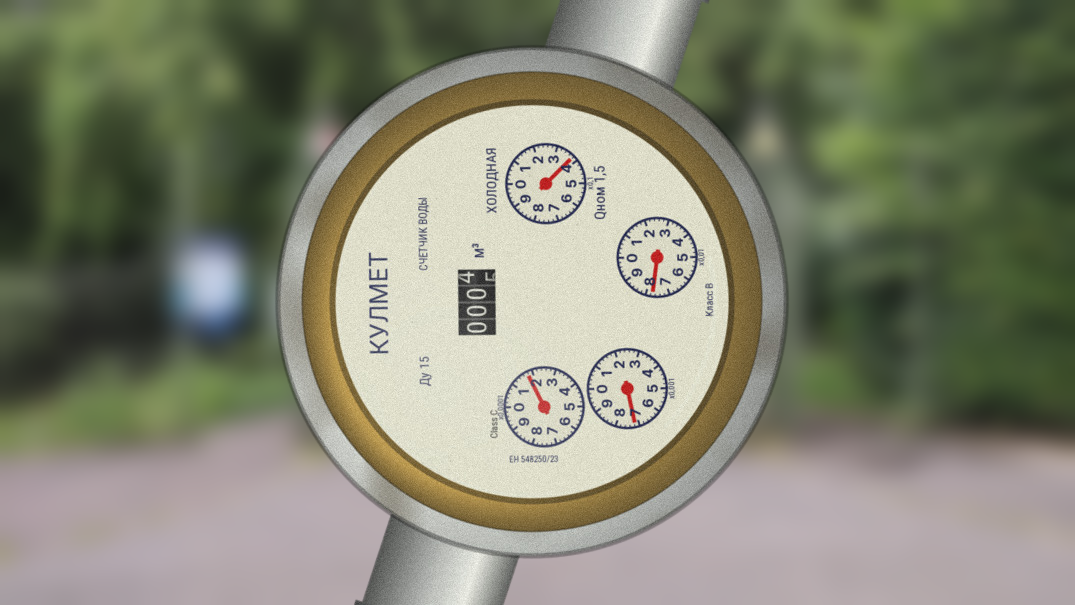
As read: value=4.3771 unit=m³
